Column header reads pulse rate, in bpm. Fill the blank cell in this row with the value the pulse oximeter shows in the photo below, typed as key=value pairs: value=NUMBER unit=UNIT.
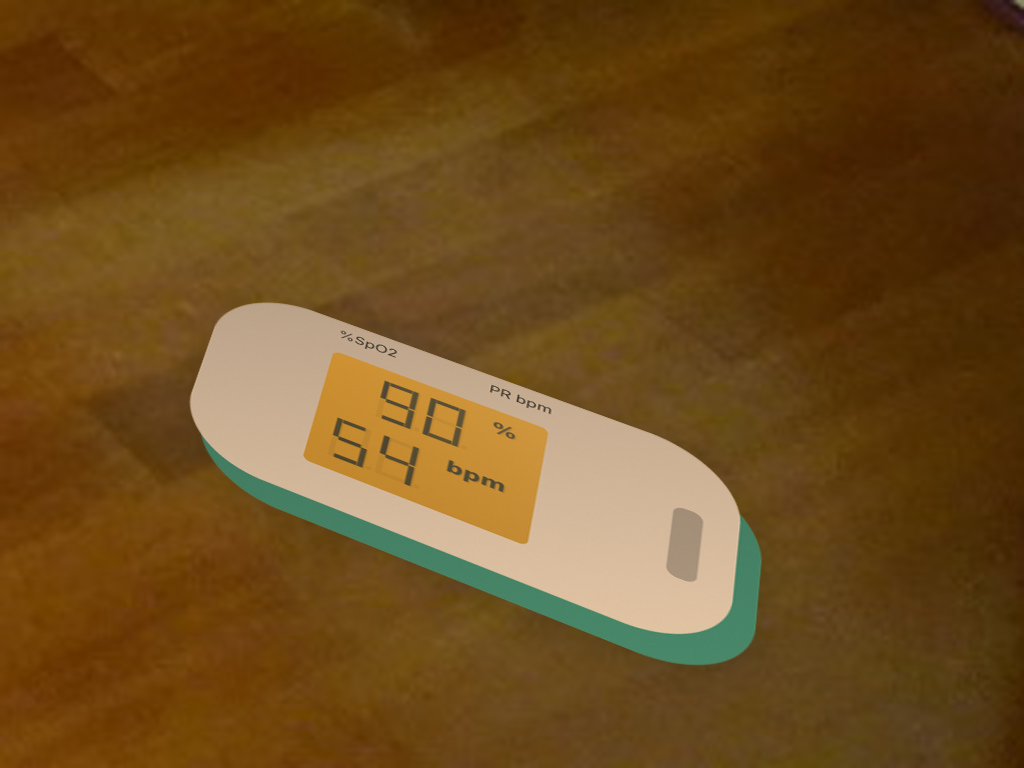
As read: value=54 unit=bpm
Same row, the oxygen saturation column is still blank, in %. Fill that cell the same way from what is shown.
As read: value=90 unit=%
